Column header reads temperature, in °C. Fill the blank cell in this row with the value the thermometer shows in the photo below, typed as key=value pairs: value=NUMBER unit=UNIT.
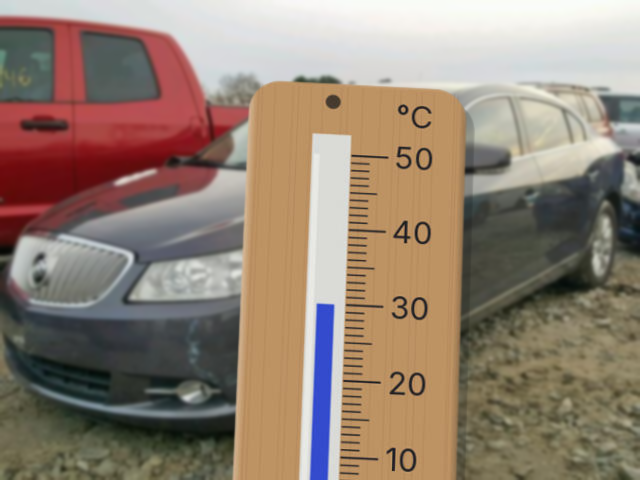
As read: value=30 unit=°C
